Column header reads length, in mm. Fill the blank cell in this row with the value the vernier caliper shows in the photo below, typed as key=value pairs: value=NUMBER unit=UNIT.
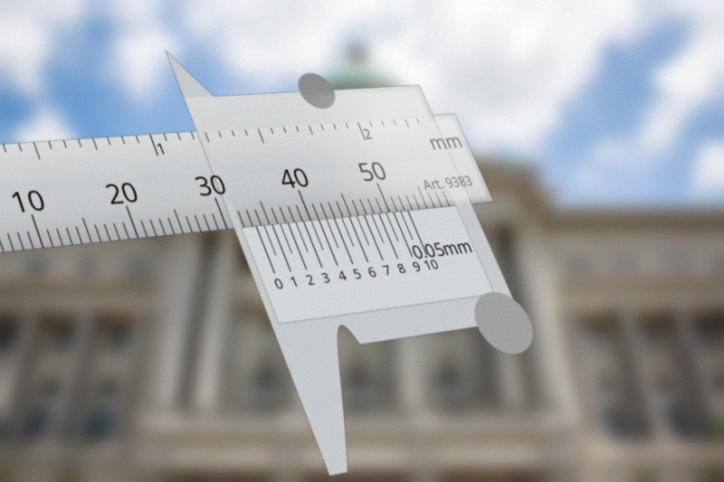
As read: value=33.4 unit=mm
